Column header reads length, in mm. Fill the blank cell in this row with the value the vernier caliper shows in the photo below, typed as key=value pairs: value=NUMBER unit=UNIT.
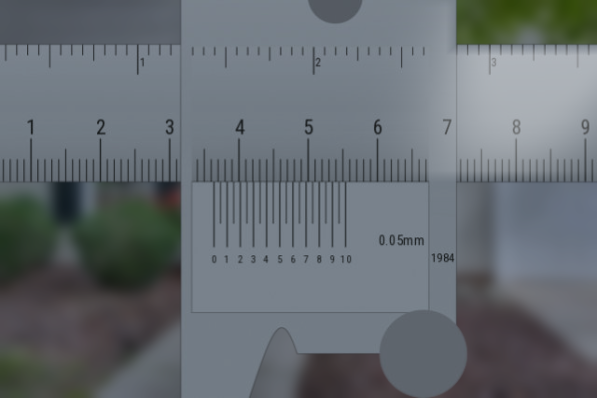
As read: value=36.4 unit=mm
